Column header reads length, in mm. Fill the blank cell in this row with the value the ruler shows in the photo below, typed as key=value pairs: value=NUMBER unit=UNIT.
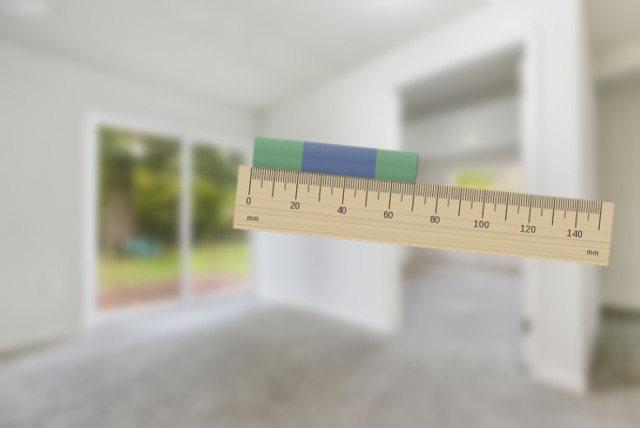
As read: value=70 unit=mm
